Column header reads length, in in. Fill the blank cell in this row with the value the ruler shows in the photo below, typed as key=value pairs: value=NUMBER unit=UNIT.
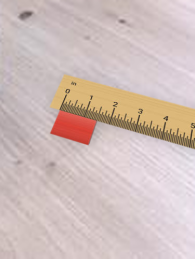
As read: value=1.5 unit=in
